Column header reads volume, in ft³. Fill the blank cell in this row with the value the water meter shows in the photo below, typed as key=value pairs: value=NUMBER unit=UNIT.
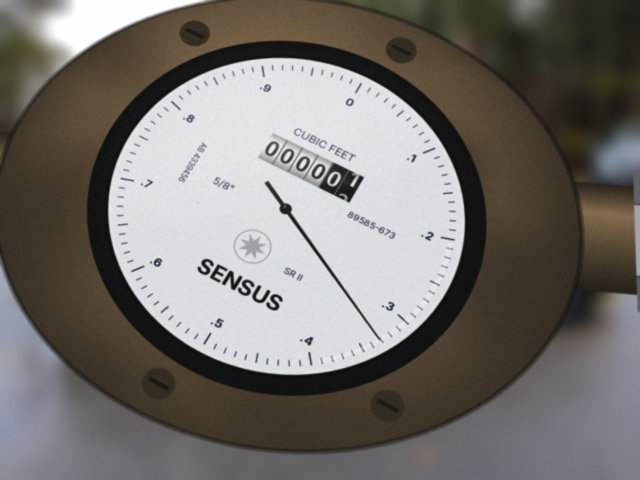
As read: value=1.33 unit=ft³
